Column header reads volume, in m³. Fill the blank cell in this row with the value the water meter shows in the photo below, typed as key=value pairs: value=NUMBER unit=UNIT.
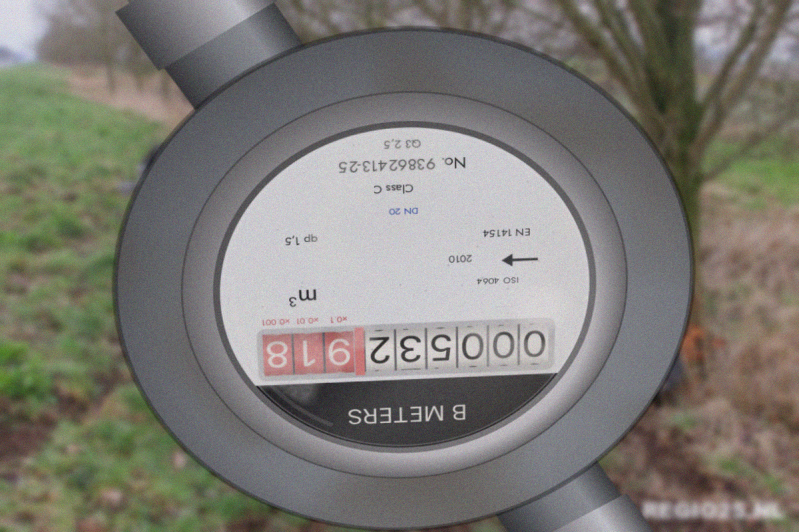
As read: value=532.918 unit=m³
